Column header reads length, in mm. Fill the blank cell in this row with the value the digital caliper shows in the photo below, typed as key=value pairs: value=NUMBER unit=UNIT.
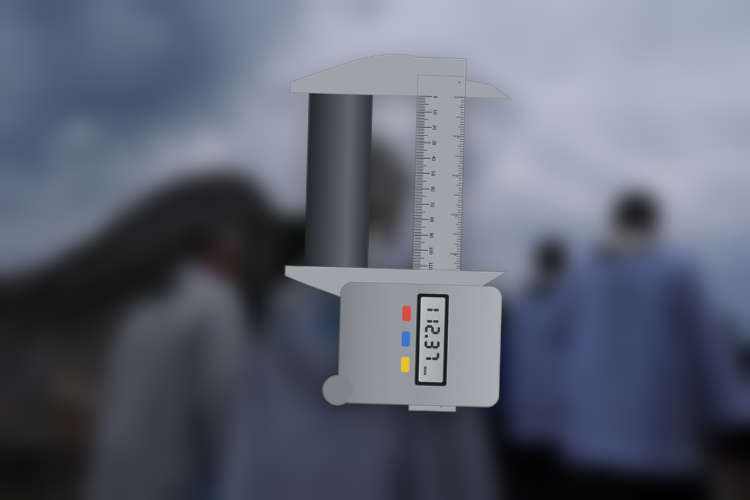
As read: value=112.37 unit=mm
